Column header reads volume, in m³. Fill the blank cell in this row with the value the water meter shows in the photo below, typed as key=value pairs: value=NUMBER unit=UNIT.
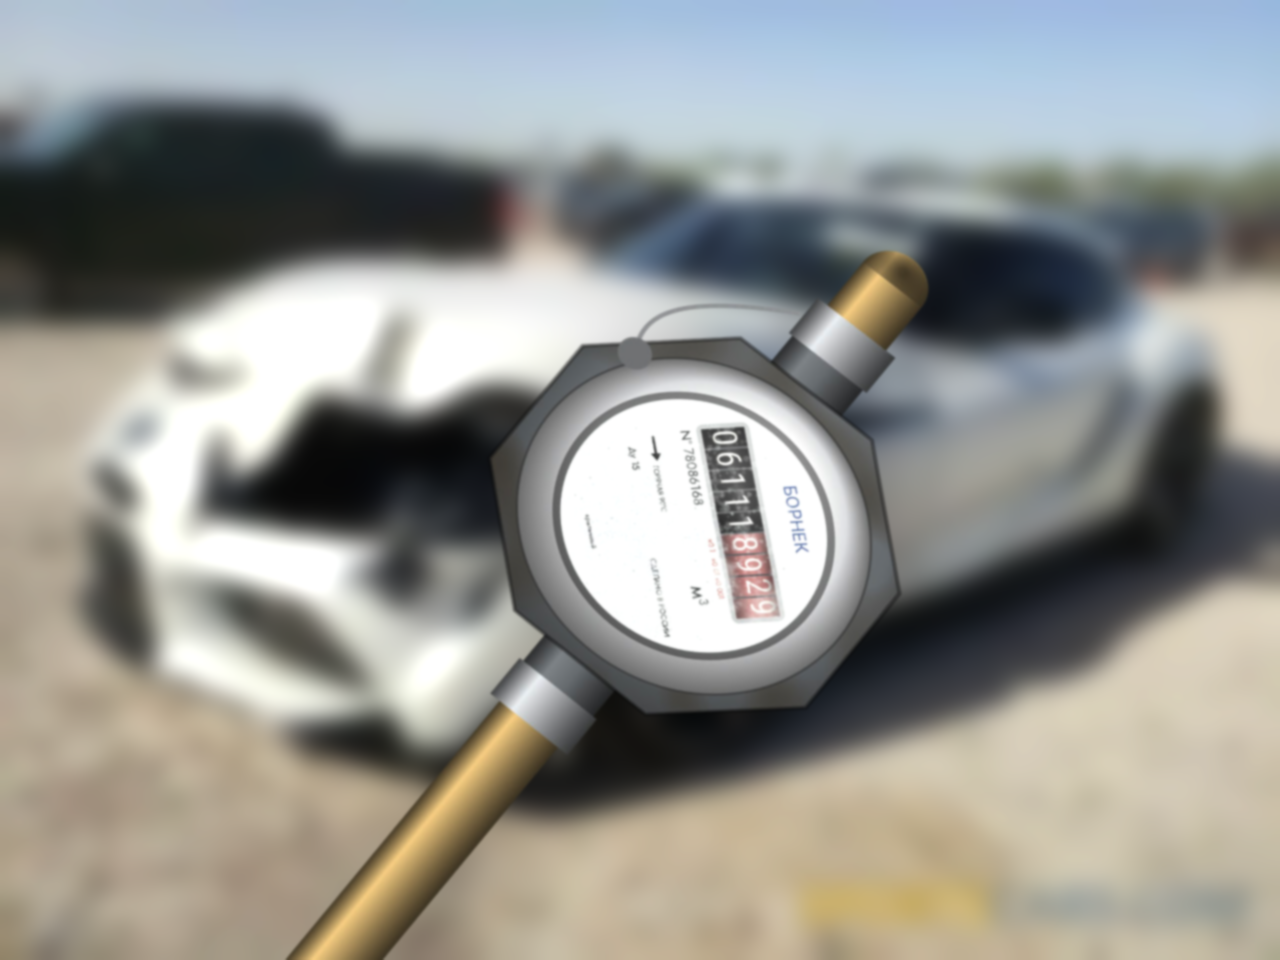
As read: value=6111.8929 unit=m³
